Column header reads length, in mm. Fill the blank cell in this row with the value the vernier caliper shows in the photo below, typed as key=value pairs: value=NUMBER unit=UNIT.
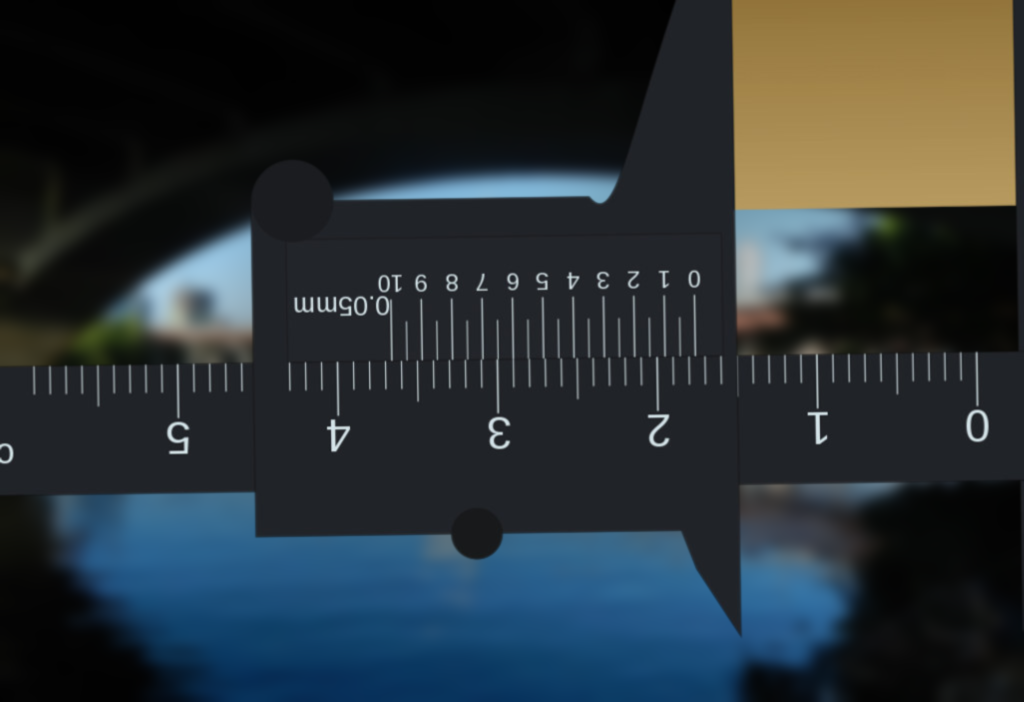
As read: value=17.6 unit=mm
